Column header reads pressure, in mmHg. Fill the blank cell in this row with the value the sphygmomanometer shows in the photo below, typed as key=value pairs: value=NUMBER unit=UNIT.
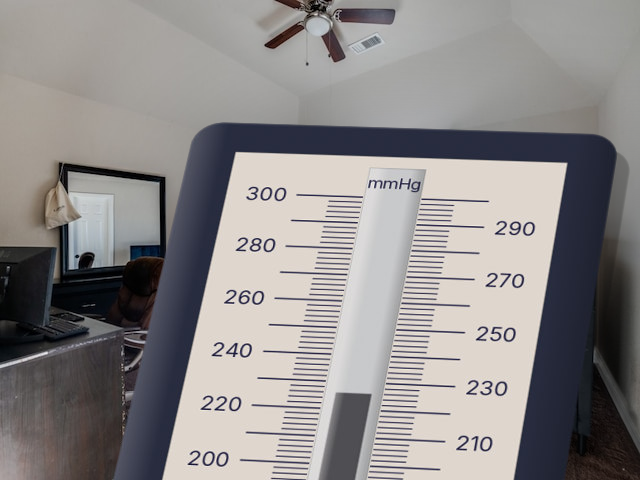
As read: value=226 unit=mmHg
